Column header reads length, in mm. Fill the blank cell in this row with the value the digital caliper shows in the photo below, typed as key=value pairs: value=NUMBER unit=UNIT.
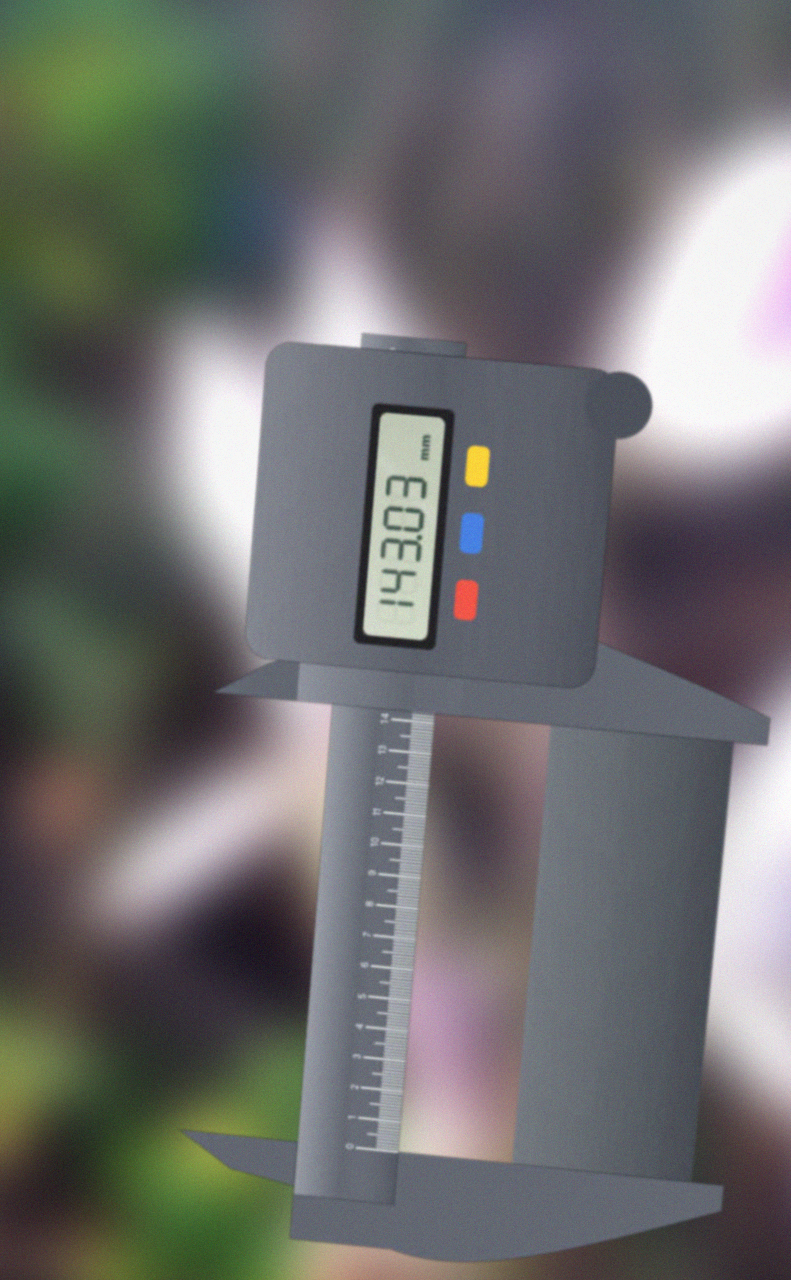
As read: value=143.03 unit=mm
